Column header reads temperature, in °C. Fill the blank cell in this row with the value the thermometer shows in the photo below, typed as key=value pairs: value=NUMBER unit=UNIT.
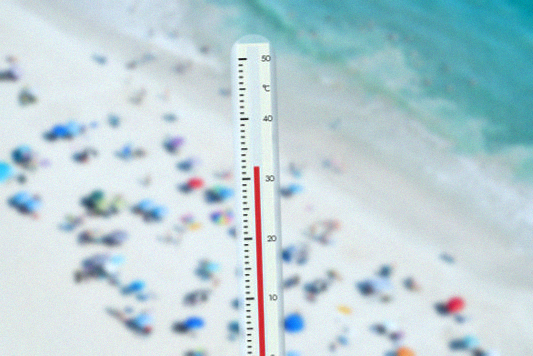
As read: value=32 unit=°C
